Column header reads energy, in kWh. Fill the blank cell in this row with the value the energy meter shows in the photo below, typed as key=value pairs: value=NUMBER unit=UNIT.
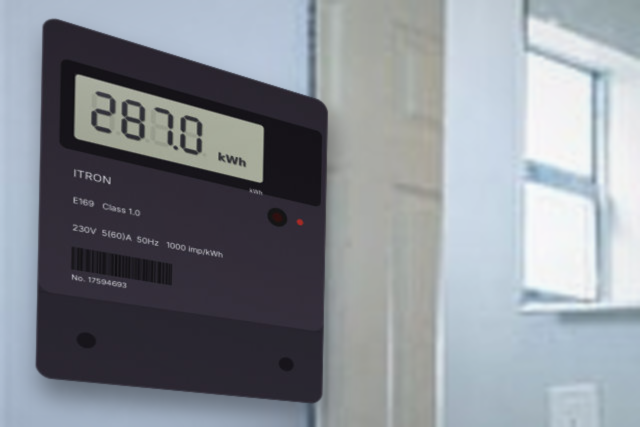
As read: value=287.0 unit=kWh
